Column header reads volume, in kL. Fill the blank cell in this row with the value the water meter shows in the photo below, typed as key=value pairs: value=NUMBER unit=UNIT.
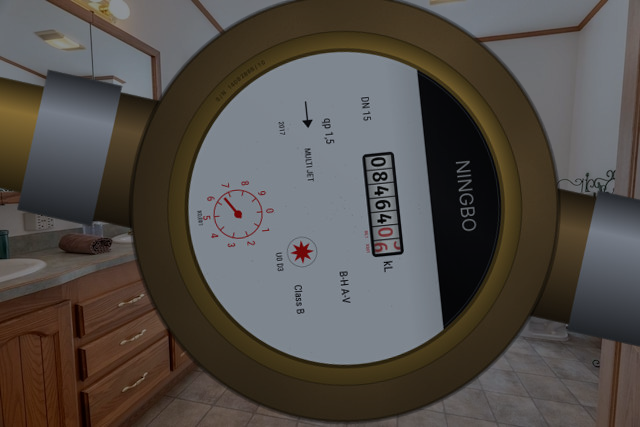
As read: value=8464.056 unit=kL
